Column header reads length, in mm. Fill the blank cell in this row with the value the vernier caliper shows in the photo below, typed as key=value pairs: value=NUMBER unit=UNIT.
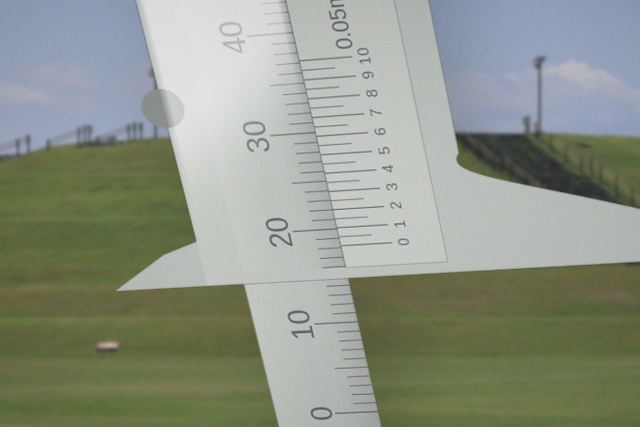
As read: value=18.2 unit=mm
